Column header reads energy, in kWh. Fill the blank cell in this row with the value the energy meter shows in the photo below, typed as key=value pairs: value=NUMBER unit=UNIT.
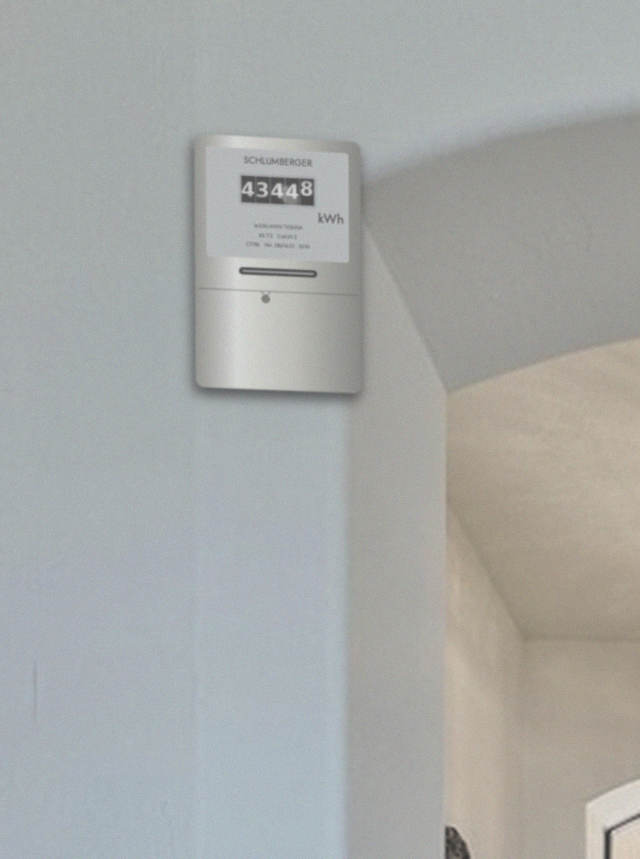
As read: value=43448 unit=kWh
